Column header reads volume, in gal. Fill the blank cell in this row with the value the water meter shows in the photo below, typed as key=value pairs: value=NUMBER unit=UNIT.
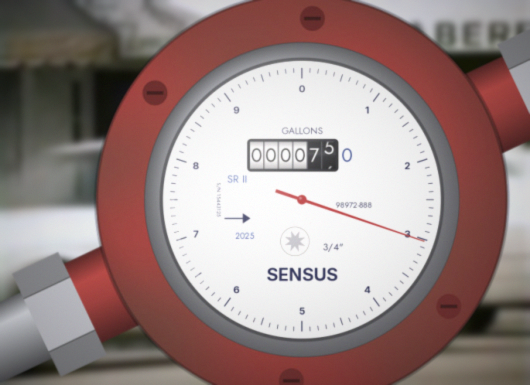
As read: value=753.0 unit=gal
